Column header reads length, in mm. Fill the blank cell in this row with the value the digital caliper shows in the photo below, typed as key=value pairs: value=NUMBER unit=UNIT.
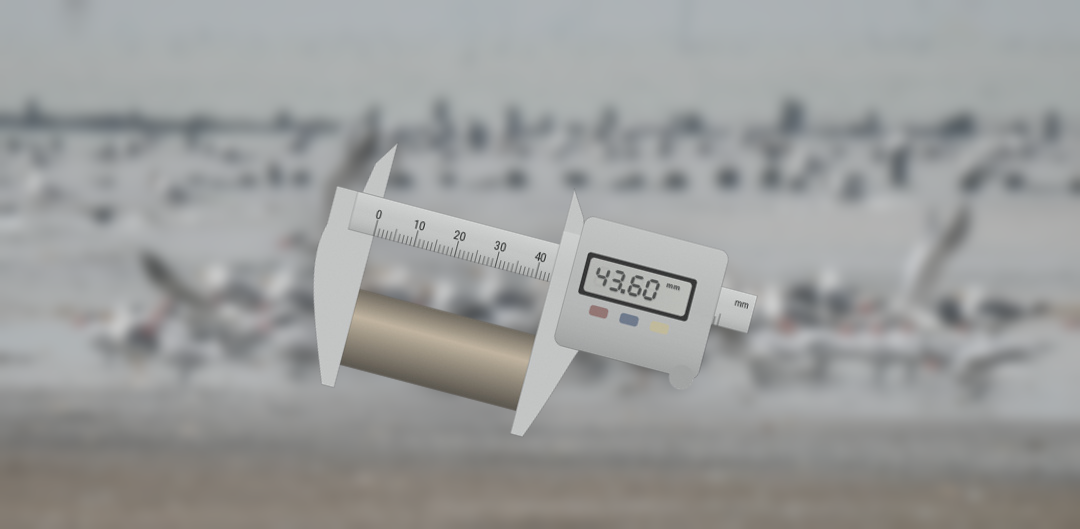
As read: value=43.60 unit=mm
